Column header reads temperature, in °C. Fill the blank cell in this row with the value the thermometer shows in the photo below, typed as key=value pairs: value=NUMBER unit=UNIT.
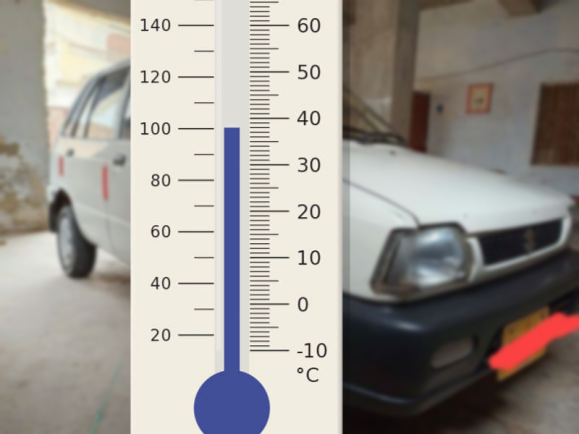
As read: value=38 unit=°C
